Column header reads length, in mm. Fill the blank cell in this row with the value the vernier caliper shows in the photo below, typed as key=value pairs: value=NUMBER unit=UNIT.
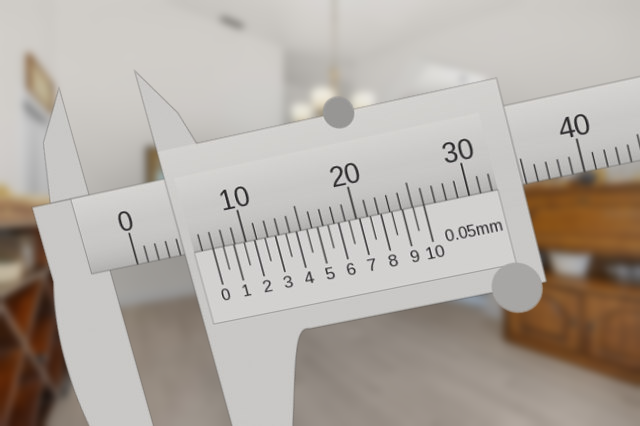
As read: value=7.0 unit=mm
